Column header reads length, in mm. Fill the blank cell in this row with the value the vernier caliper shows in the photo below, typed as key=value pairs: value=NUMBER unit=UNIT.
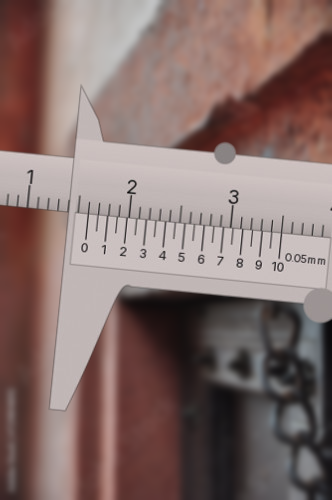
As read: value=16.0 unit=mm
